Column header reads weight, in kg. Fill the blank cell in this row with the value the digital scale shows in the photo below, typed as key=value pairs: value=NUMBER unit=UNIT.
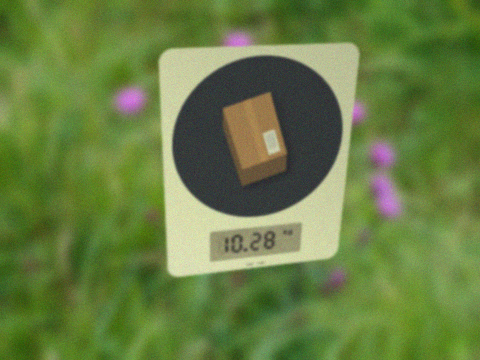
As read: value=10.28 unit=kg
